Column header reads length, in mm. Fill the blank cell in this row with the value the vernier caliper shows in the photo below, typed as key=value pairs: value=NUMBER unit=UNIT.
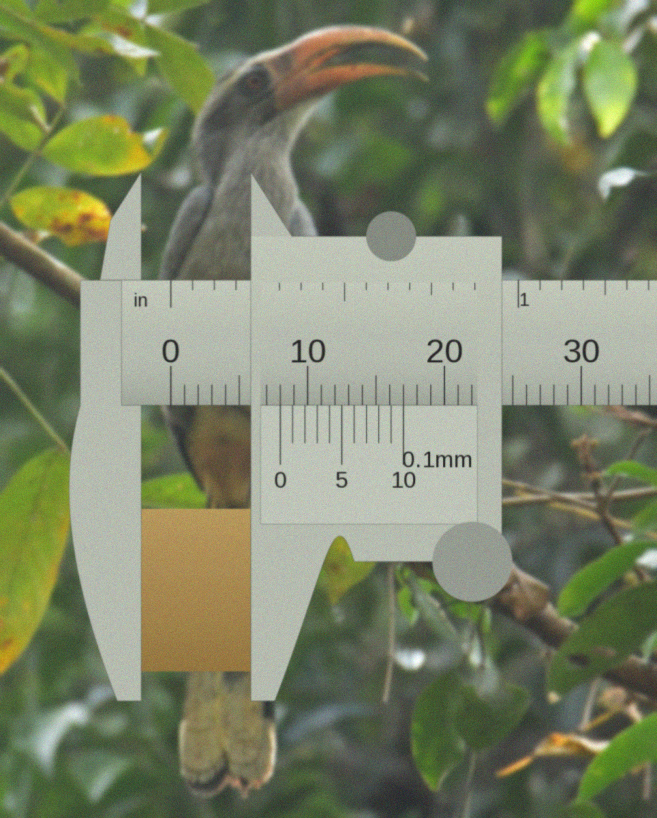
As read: value=8.0 unit=mm
